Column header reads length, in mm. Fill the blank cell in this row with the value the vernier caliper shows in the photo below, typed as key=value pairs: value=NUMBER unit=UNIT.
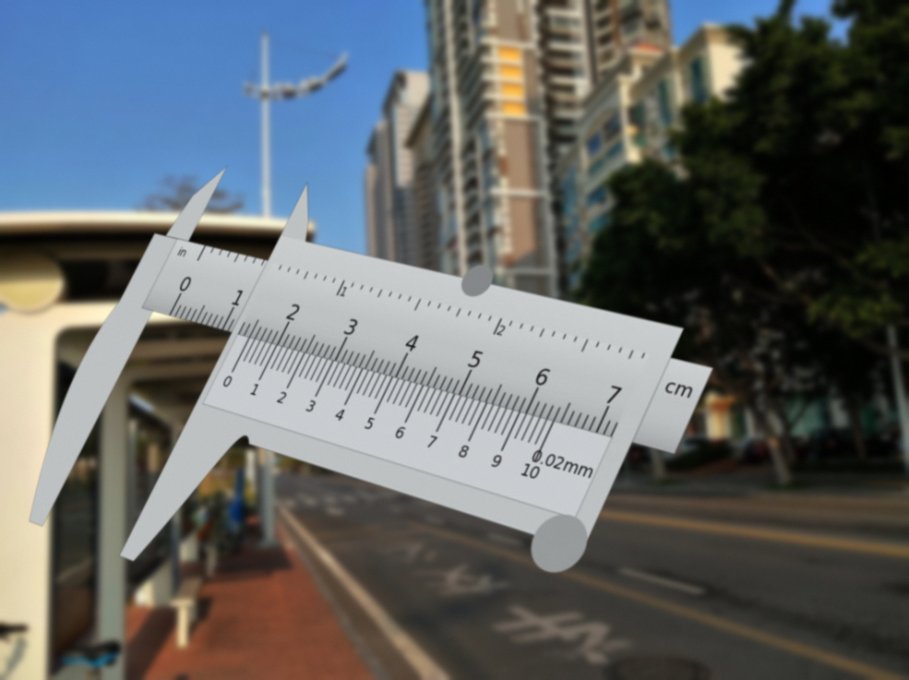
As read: value=15.0 unit=mm
